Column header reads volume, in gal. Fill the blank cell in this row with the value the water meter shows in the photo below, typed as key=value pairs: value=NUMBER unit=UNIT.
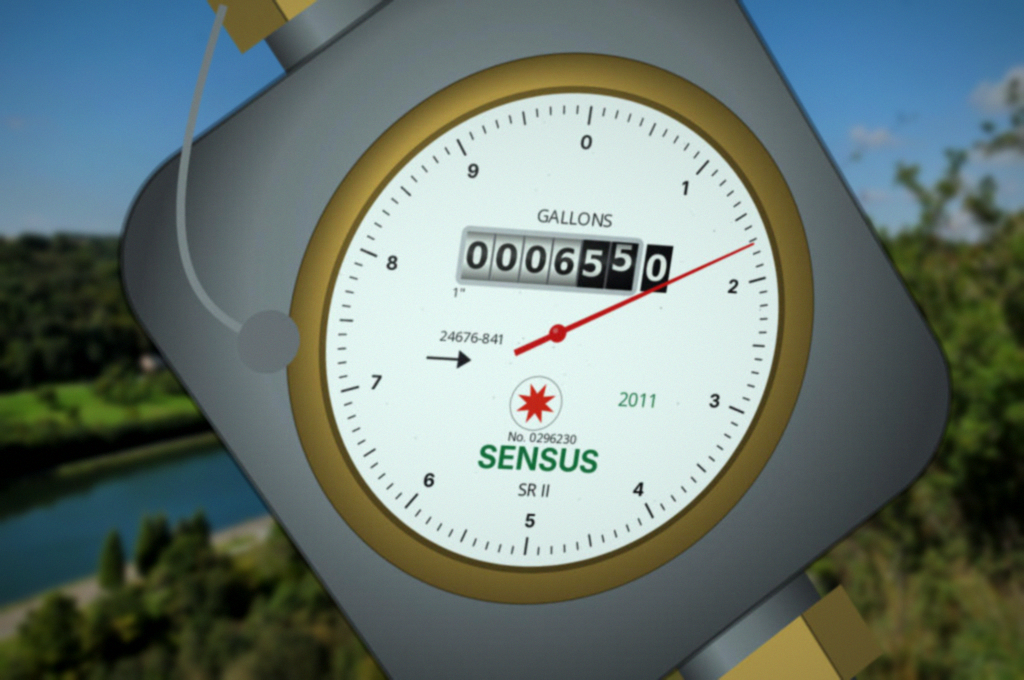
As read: value=6551.7 unit=gal
